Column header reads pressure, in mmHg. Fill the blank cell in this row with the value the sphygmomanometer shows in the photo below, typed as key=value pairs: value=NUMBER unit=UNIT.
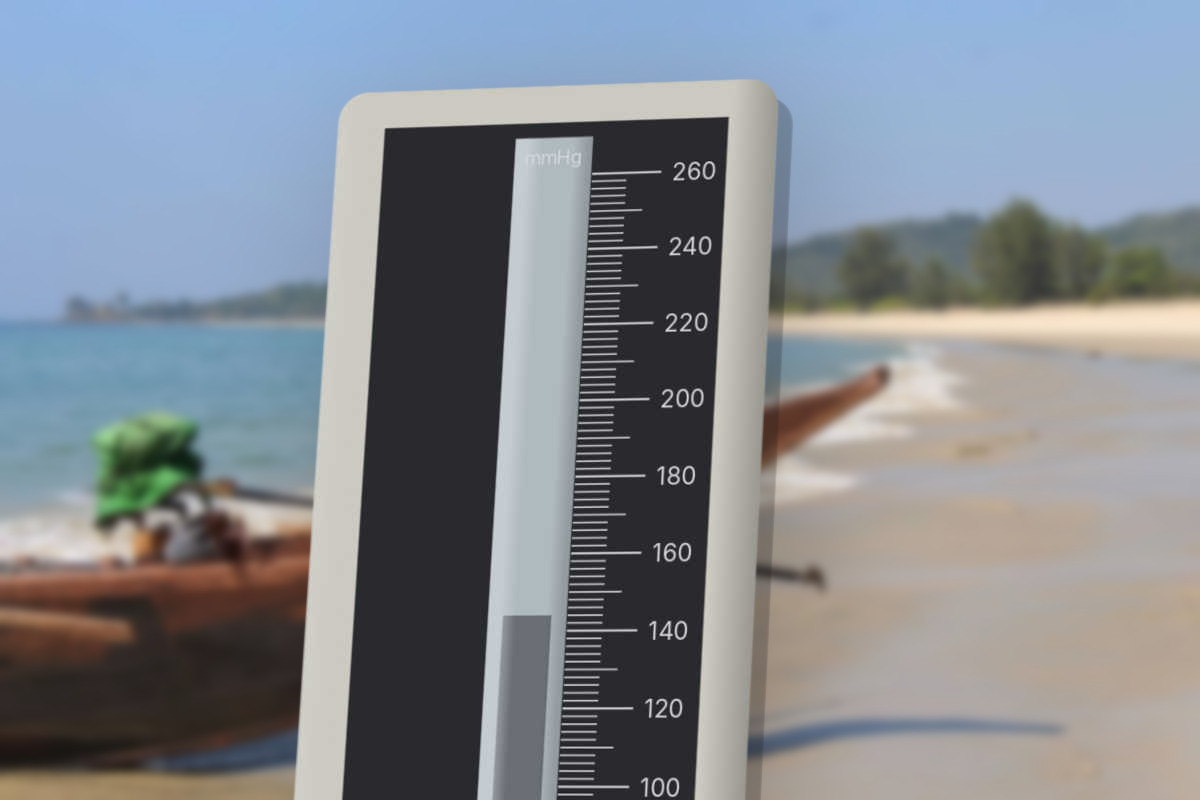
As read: value=144 unit=mmHg
